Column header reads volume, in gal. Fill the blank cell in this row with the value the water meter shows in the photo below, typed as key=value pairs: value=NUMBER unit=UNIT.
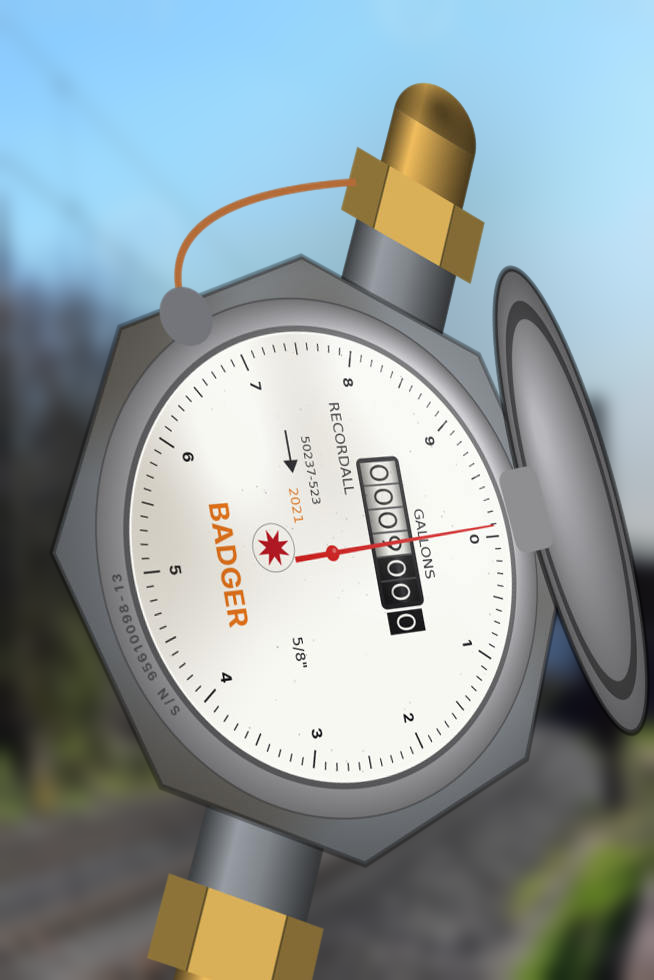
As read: value=8999.9 unit=gal
